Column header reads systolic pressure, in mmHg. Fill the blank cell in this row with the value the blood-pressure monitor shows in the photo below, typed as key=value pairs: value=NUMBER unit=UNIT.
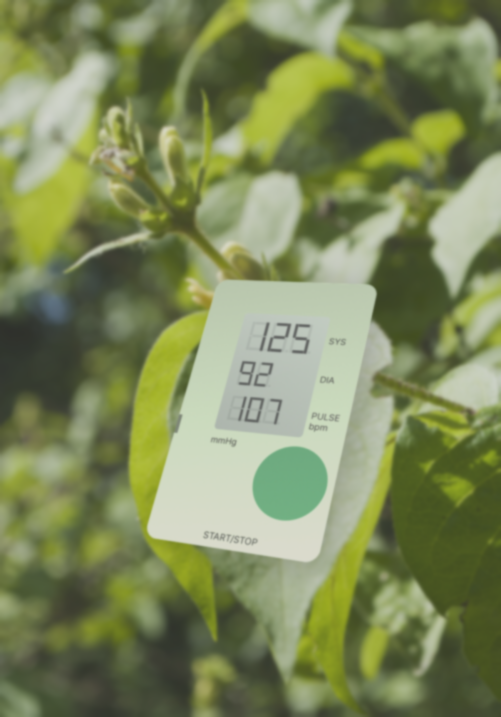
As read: value=125 unit=mmHg
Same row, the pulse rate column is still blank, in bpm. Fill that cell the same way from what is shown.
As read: value=107 unit=bpm
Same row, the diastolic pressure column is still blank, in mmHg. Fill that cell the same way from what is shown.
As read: value=92 unit=mmHg
